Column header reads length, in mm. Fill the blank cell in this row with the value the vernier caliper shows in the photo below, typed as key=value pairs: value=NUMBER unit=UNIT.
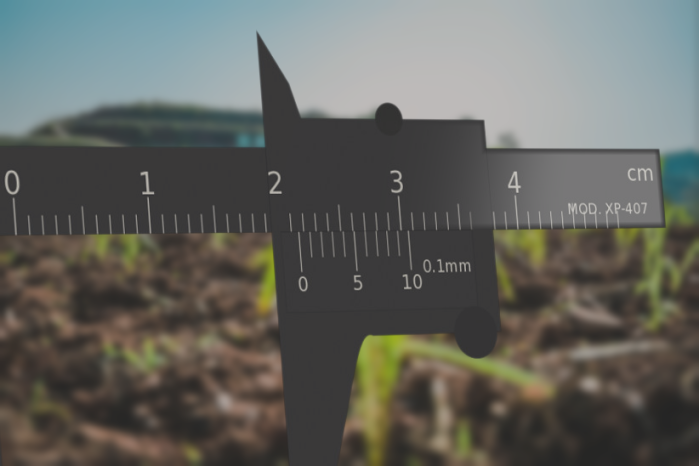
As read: value=21.6 unit=mm
